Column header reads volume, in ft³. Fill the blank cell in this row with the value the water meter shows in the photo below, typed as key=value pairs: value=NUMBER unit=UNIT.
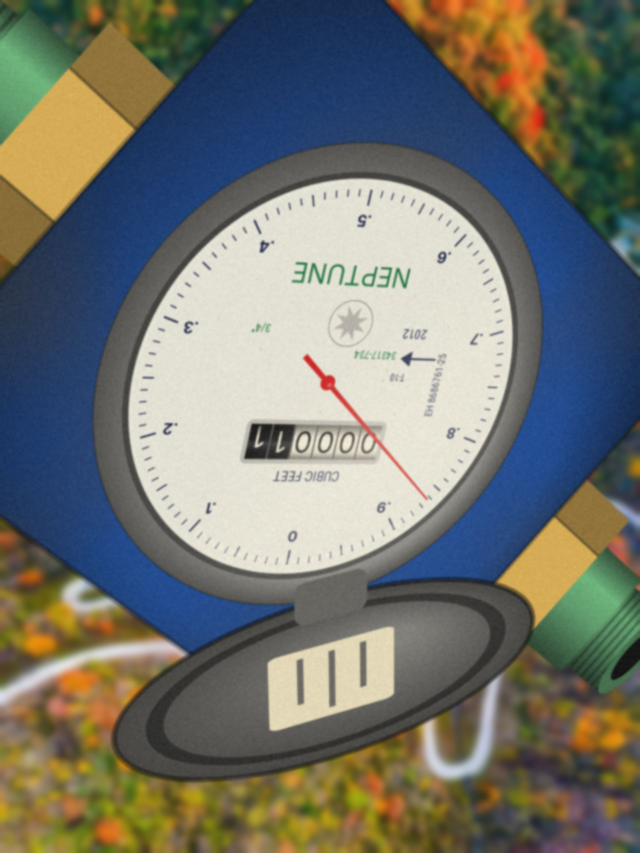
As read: value=10.86 unit=ft³
